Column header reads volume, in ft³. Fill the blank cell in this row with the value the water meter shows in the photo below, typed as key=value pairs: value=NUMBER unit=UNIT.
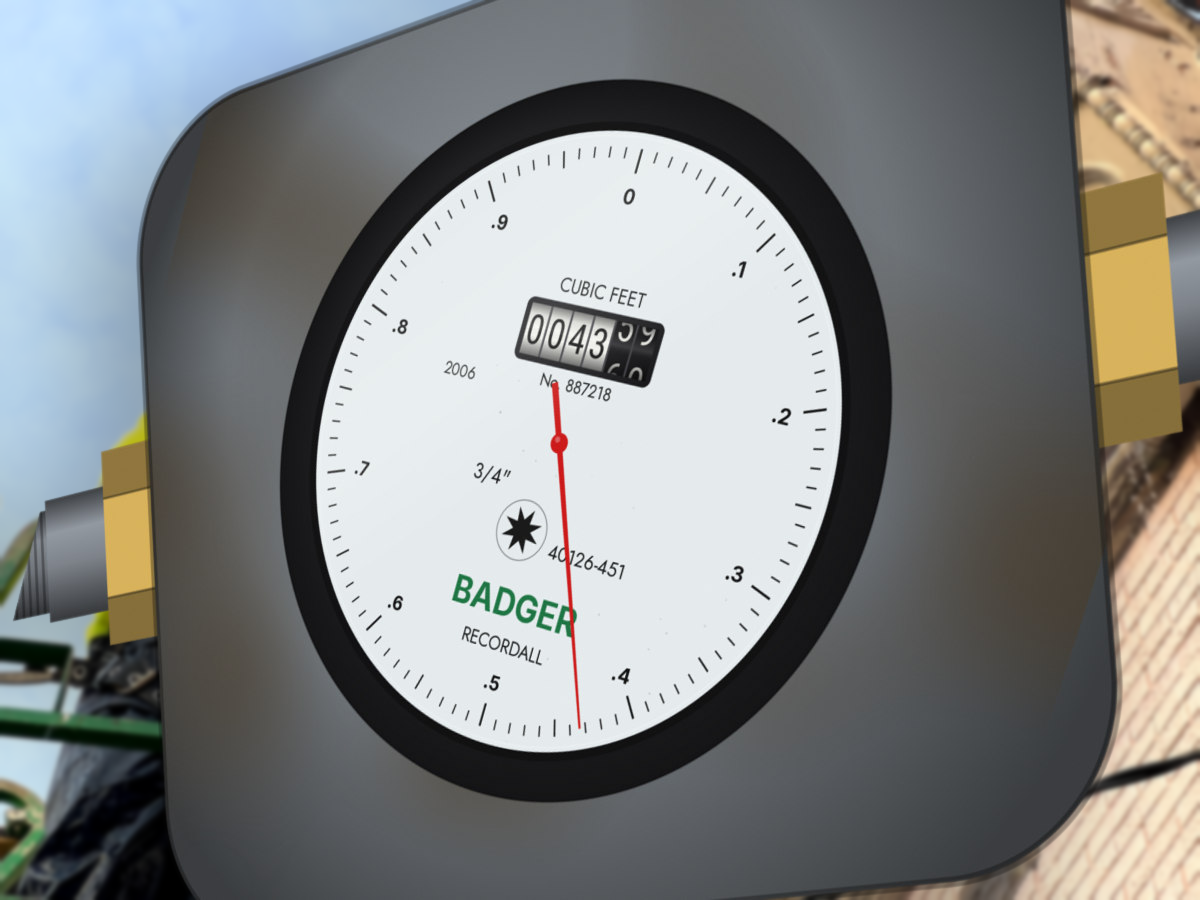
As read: value=4359.43 unit=ft³
